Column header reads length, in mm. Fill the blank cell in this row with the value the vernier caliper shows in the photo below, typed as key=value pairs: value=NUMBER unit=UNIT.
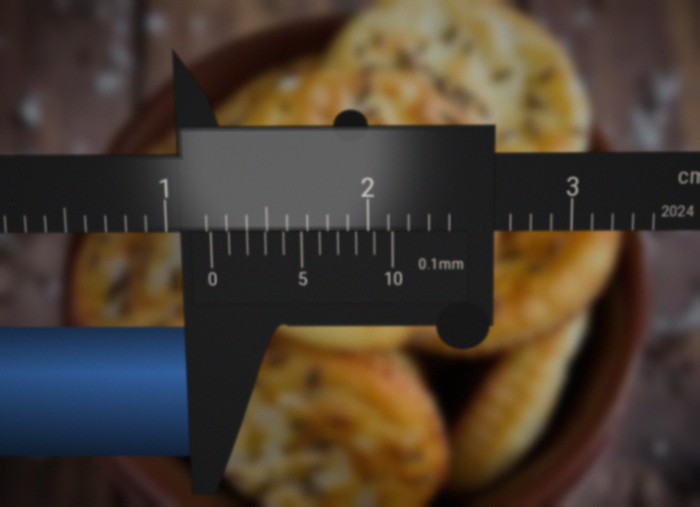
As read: value=12.2 unit=mm
